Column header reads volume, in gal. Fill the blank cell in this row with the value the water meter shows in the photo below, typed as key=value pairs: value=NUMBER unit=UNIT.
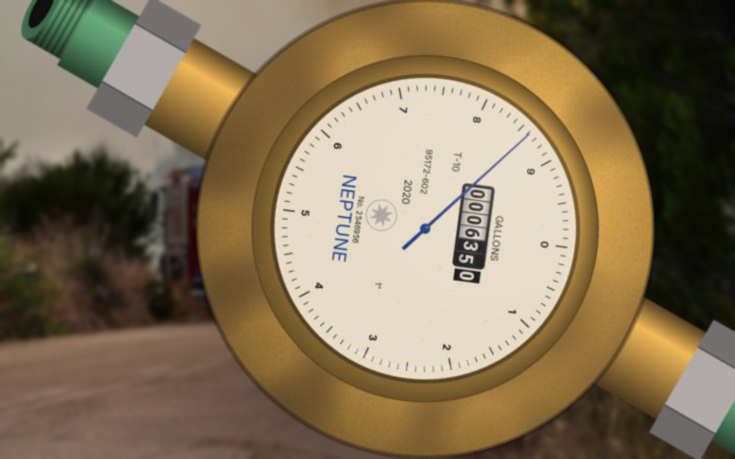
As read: value=6348.6 unit=gal
